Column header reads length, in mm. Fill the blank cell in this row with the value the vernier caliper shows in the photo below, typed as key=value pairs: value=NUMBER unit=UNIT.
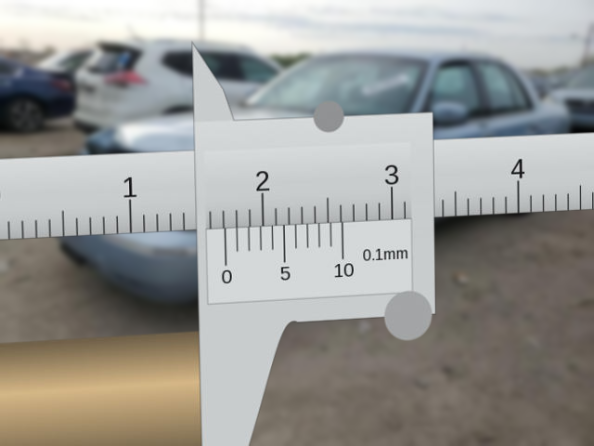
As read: value=17.1 unit=mm
